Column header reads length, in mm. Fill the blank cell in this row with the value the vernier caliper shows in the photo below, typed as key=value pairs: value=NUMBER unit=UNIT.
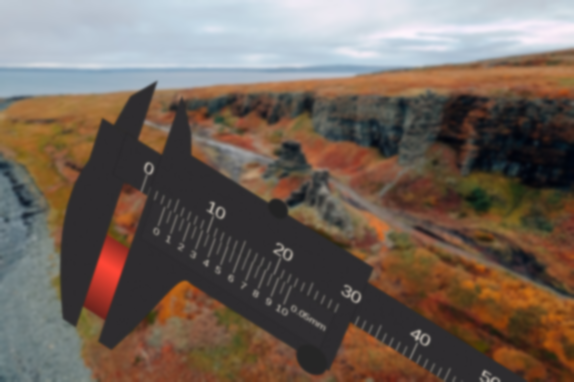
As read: value=3.6 unit=mm
